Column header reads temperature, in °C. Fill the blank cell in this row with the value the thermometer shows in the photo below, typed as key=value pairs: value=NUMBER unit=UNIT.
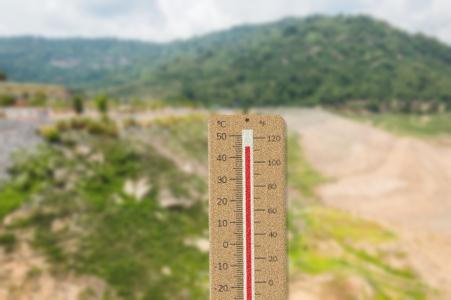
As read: value=45 unit=°C
